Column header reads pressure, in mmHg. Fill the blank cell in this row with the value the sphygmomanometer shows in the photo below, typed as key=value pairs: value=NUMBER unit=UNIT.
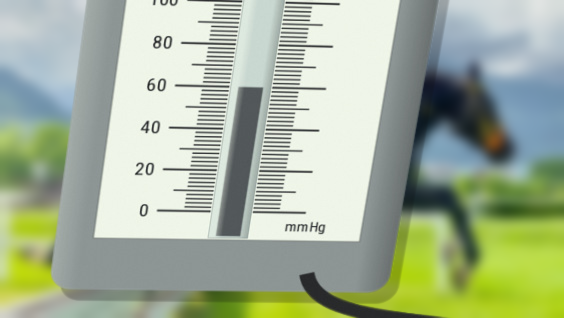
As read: value=60 unit=mmHg
